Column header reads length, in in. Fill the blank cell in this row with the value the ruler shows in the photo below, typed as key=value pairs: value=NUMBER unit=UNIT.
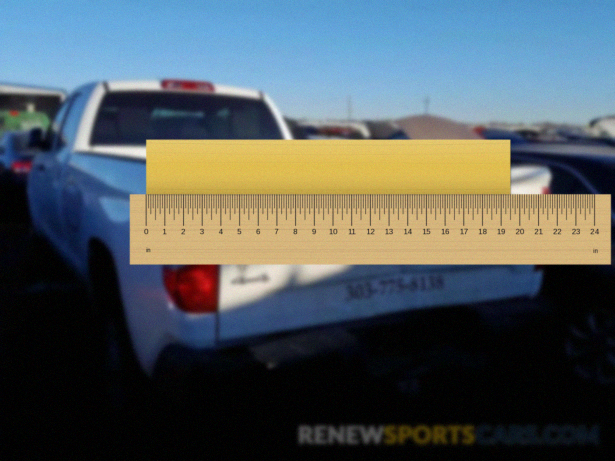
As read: value=19.5 unit=in
